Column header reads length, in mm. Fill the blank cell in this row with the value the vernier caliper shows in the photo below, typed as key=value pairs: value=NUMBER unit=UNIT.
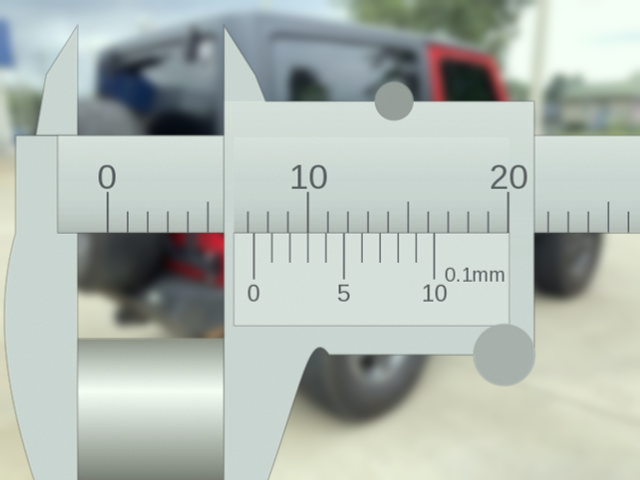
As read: value=7.3 unit=mm
